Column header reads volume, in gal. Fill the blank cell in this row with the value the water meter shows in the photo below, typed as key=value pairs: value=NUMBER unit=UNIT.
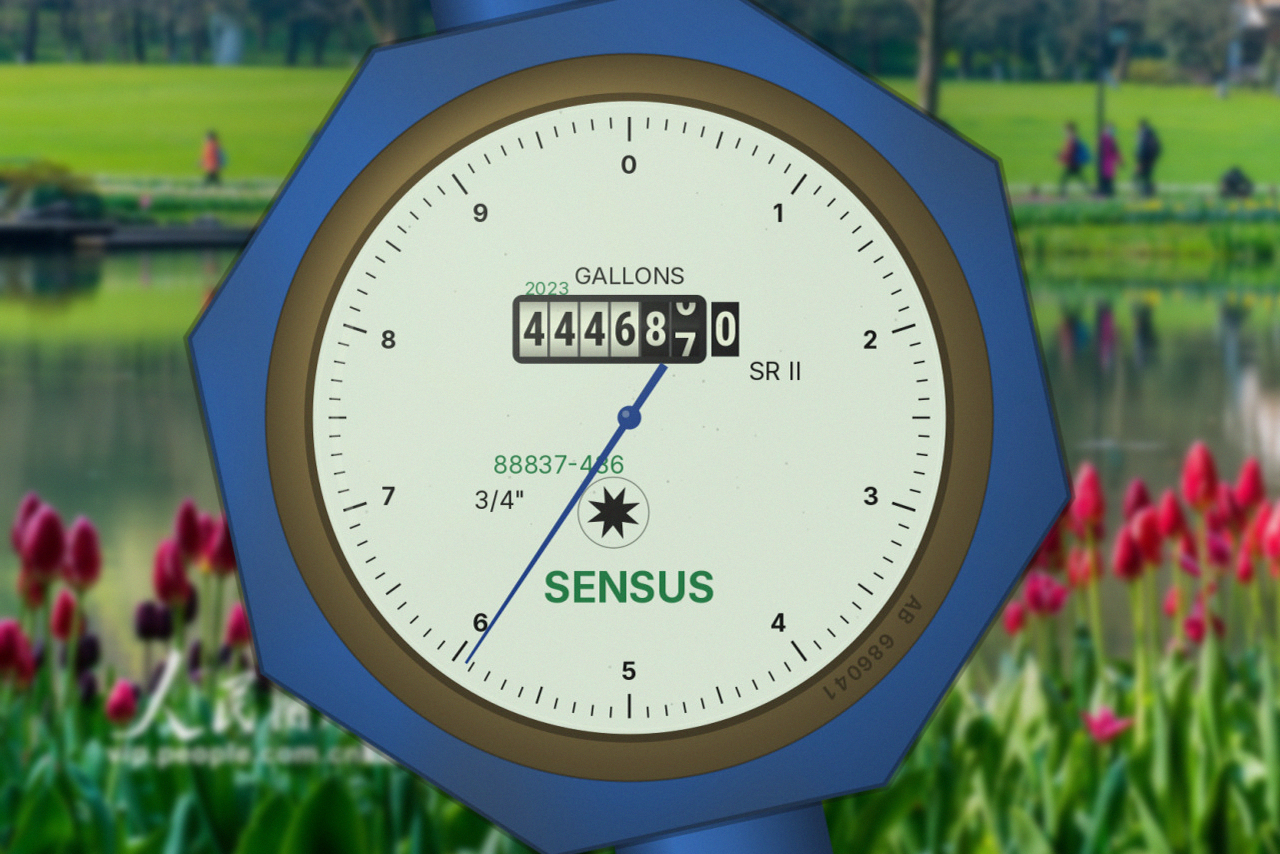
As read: value=4446865.9 unit=gal
